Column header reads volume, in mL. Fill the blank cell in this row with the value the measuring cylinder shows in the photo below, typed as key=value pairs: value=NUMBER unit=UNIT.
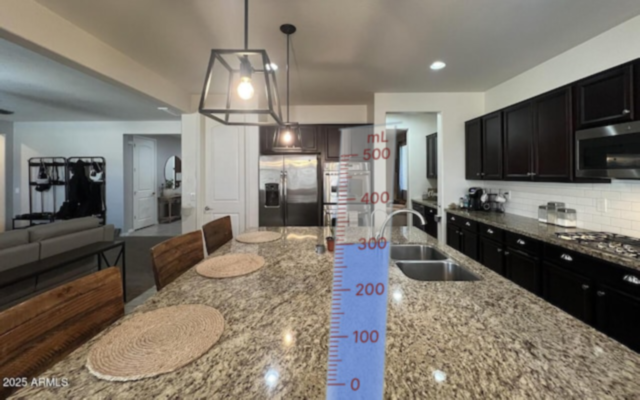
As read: value=300 unit=mL
